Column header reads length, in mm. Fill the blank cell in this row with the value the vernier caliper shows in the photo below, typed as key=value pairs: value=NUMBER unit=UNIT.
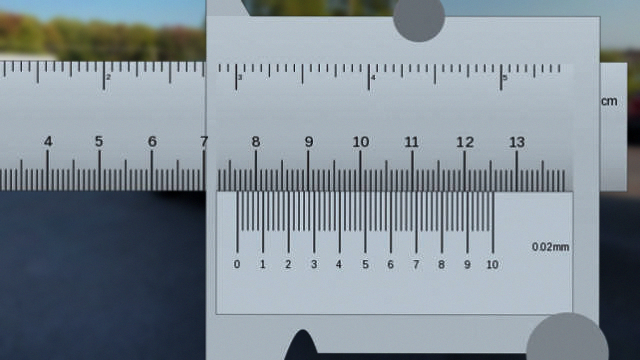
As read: value=76.5 unit=mm
